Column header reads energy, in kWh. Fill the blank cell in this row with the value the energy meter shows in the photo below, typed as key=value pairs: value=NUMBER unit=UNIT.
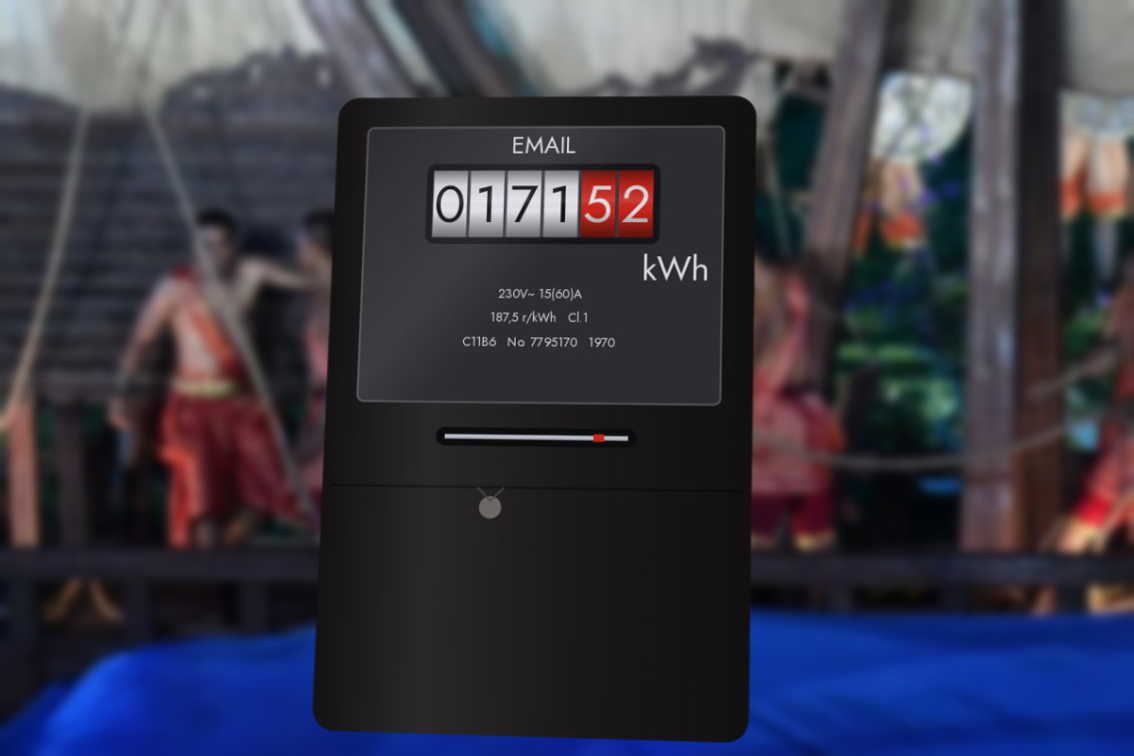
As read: value=171.52 unit=kWh
